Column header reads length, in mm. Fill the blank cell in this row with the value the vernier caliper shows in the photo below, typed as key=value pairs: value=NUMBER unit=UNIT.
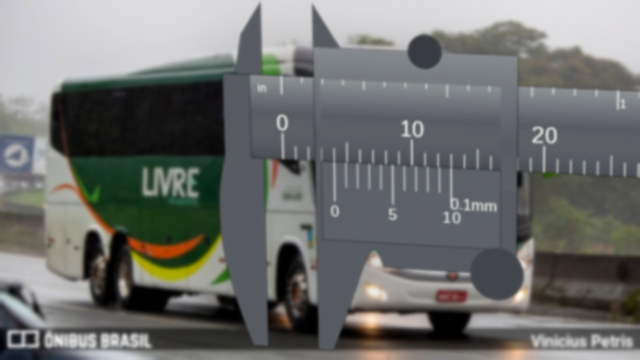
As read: value=4.0 unit=mm
